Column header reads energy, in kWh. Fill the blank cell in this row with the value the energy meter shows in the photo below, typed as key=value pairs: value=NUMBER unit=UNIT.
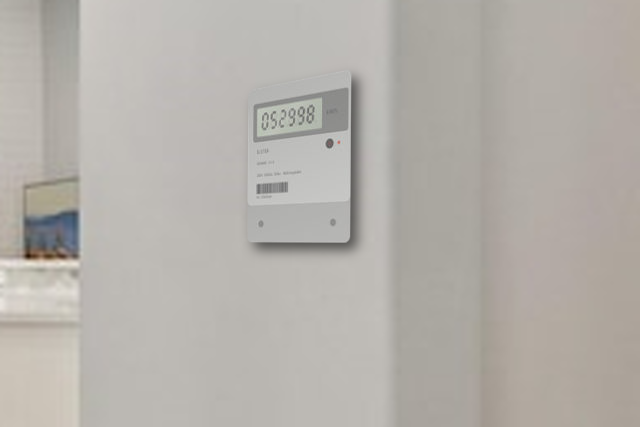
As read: value=52998 unit=kWh
